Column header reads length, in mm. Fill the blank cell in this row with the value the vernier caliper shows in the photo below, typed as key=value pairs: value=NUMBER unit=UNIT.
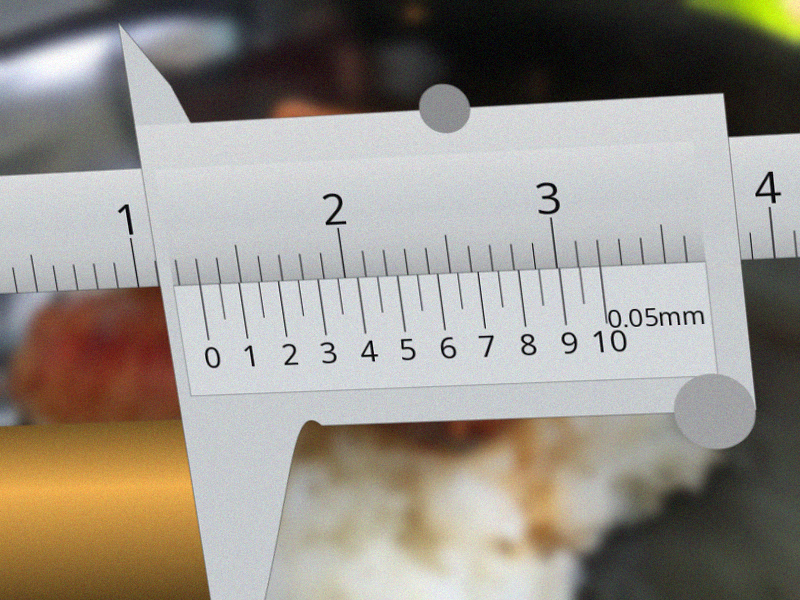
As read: value=13.0 unit=mm
